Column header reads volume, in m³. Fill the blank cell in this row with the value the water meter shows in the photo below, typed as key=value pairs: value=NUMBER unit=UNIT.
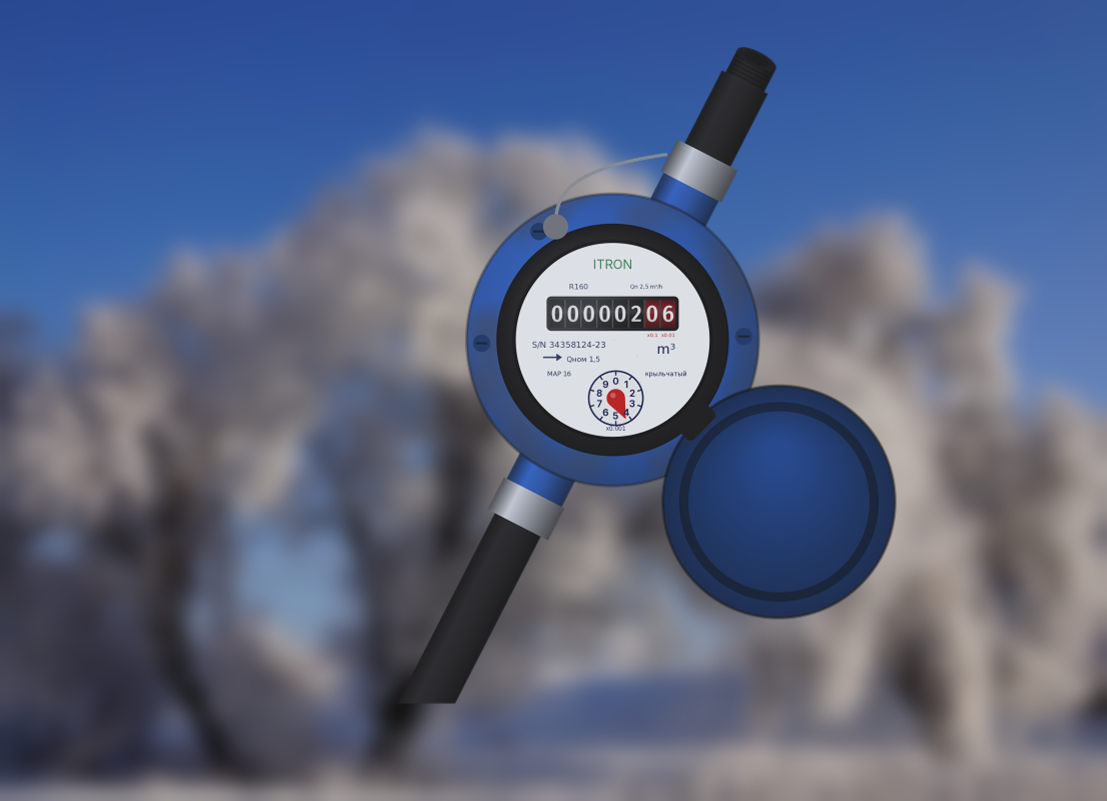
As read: value=2.064 unit=m³
